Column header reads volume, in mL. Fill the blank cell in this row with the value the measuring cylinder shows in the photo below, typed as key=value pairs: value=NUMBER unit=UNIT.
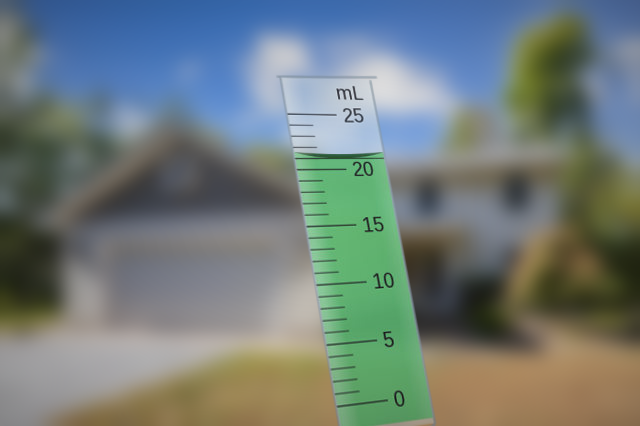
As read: value=21 unit=mL
